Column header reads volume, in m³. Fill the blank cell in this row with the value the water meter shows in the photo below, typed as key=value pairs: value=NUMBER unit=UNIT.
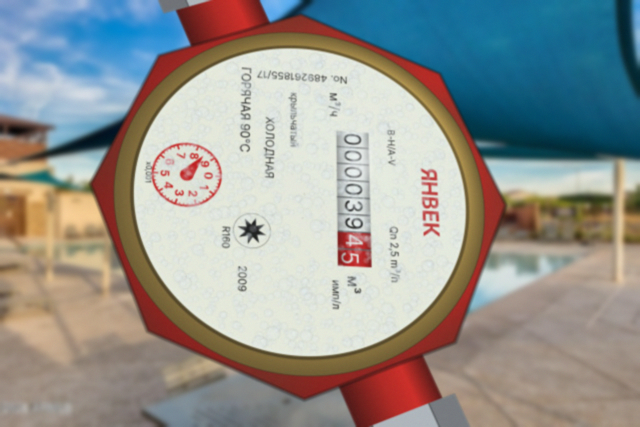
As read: value=39.448 unit=m³
